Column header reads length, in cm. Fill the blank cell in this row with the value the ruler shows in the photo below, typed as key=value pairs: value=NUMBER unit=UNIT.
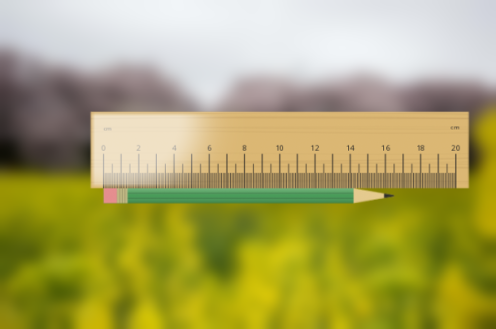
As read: value=16.5 unit=cm
